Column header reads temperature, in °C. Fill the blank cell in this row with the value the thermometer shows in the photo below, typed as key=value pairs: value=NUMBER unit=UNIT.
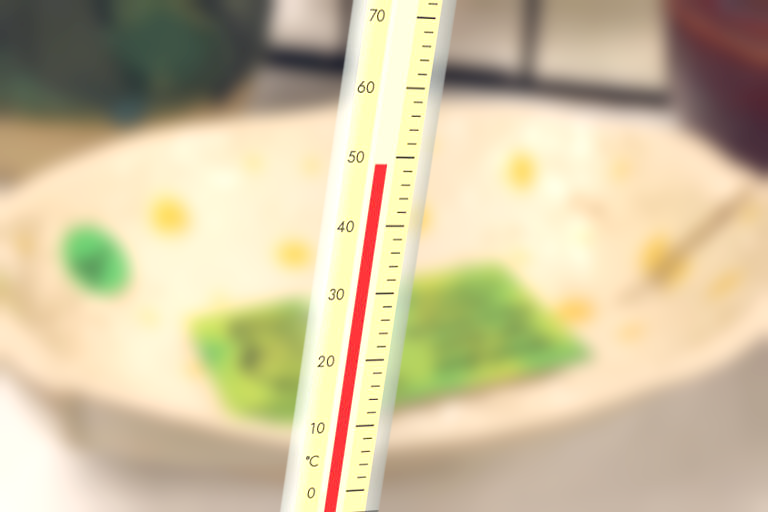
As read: value=49 unit=°C
